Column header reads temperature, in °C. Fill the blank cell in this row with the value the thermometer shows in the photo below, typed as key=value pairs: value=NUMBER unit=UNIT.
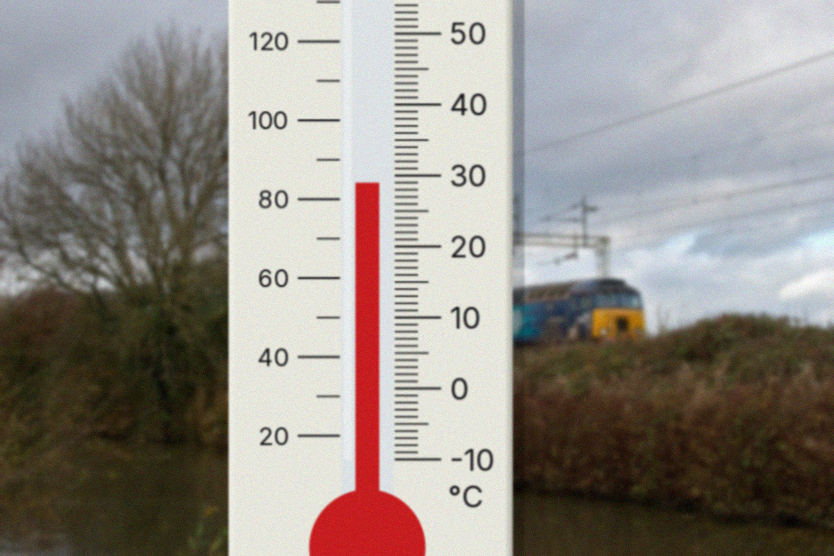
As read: value=29 unit=°C
